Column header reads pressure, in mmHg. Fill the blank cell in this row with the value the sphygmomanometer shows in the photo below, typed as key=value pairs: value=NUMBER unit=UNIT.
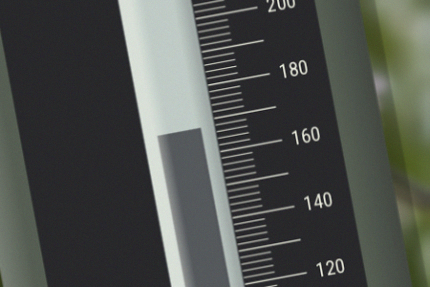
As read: value=168 unit=mmHg
